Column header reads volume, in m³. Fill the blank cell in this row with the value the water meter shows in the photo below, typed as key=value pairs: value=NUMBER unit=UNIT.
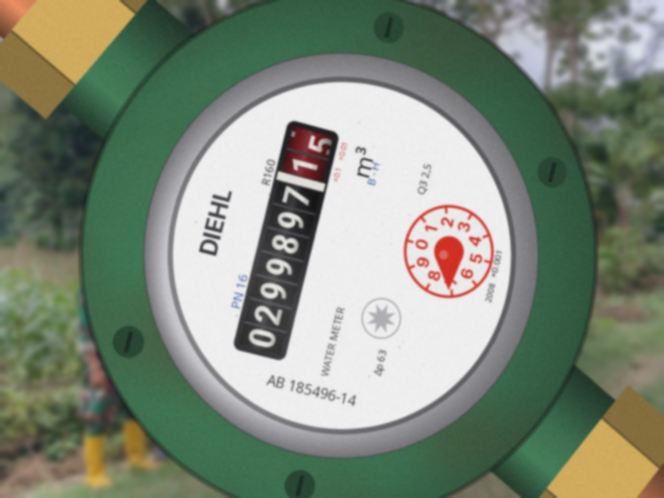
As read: value=299897.147 unit=m³
